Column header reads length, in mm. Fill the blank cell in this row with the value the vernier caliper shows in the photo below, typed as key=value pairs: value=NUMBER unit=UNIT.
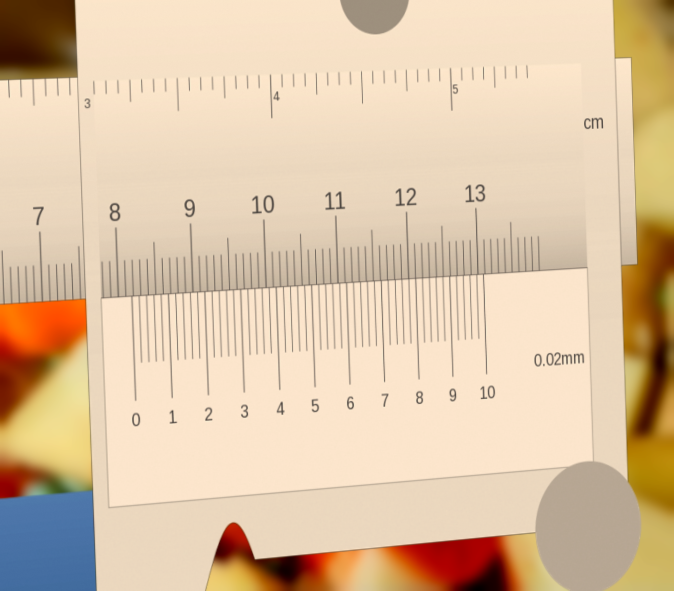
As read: value=81.8 unit=mm
